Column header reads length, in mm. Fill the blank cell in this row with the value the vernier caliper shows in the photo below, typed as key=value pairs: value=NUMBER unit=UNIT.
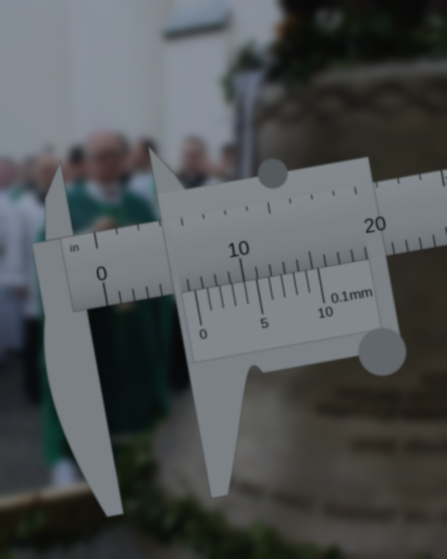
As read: value=6.4 unit=mm
